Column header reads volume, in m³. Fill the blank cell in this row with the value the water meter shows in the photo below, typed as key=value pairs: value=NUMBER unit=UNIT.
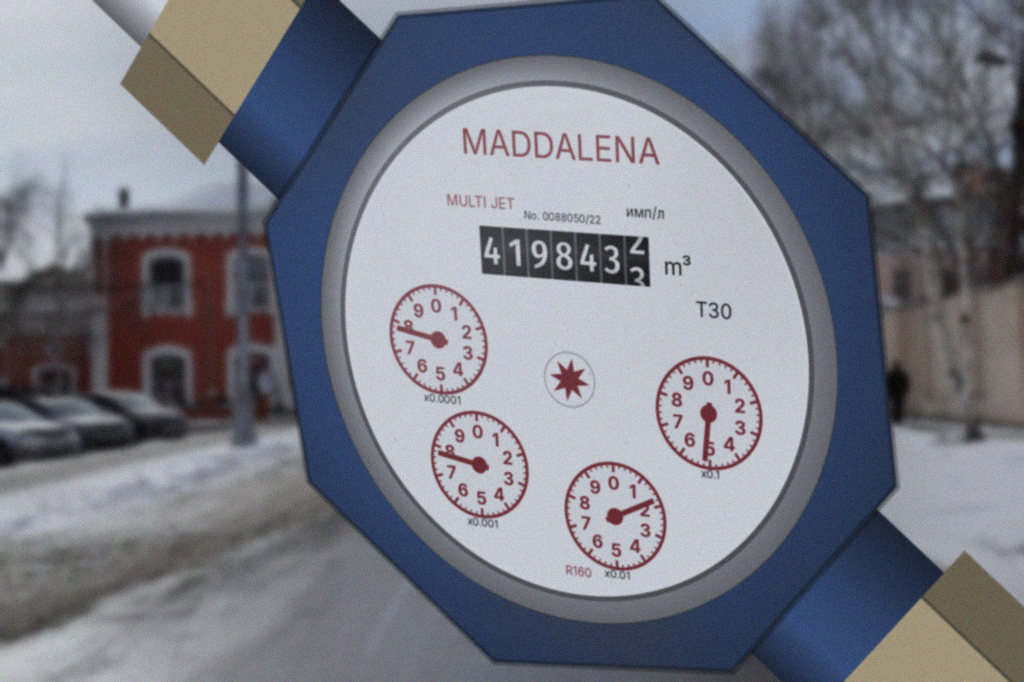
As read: value=4198432.5177 unit=m³
